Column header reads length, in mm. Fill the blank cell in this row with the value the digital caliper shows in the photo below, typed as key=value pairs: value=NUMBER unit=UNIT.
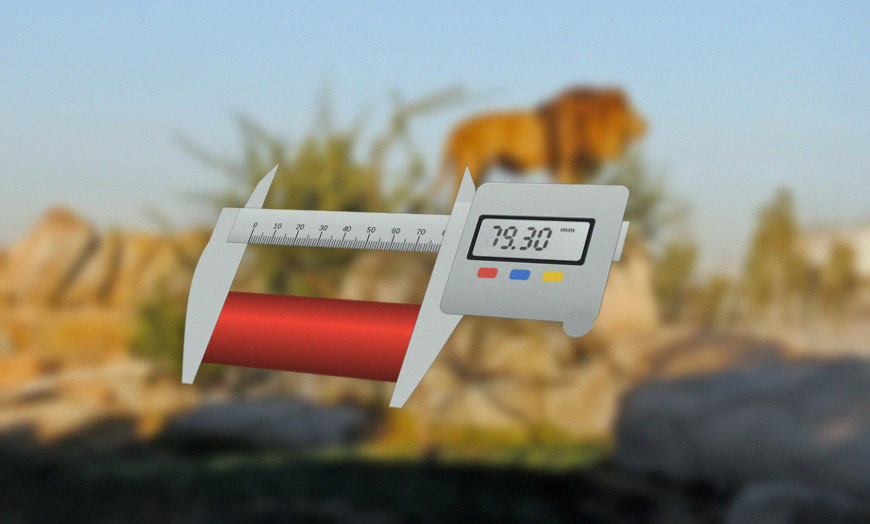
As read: value=79.30 unit=mm
